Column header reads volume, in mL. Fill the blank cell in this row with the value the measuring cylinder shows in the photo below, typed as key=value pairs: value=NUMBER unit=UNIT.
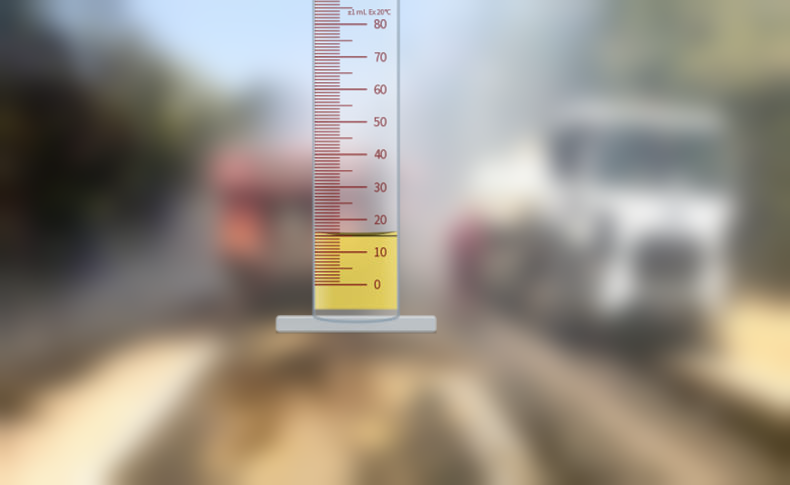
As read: value=15 unit=mL
